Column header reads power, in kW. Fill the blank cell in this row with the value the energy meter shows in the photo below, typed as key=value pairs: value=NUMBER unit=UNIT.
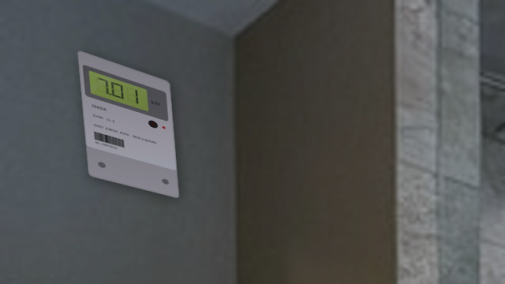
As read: value=7.01 unit=kW
